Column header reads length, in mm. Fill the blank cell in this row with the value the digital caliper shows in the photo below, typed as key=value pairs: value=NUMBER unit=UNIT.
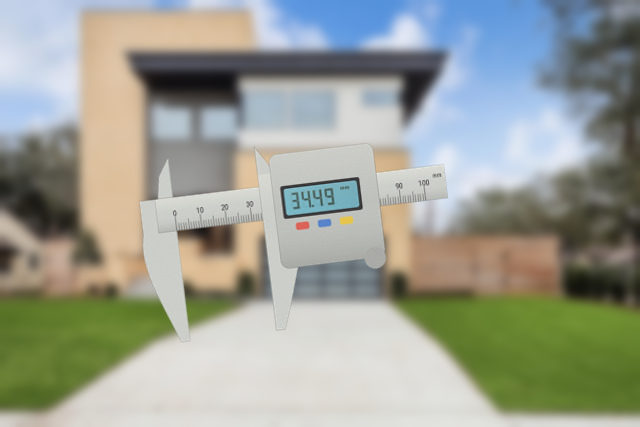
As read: value=34.49 unit=mm
